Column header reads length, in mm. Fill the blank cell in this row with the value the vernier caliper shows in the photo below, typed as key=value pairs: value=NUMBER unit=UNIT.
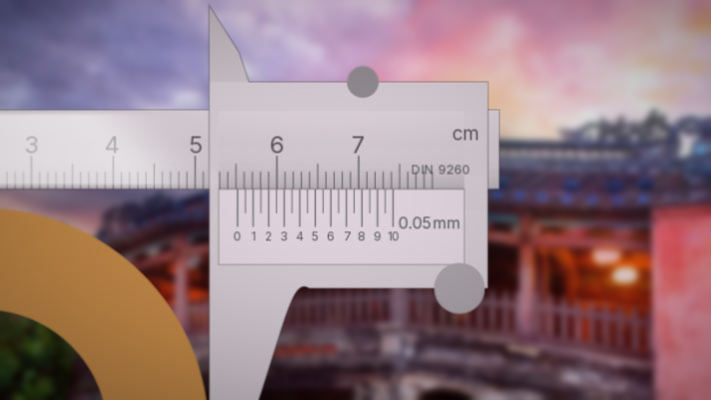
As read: value=55.2 unit=mm
